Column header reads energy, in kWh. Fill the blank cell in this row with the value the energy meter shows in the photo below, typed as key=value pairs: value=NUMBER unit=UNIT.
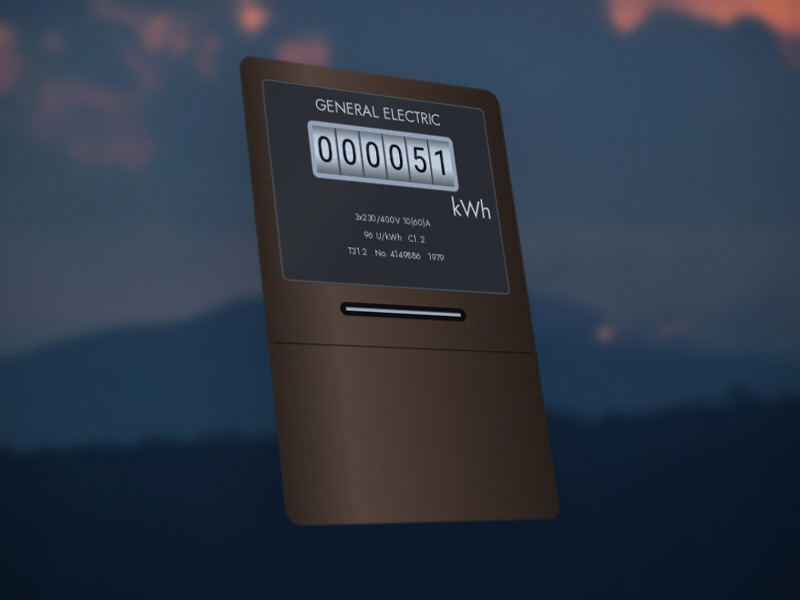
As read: value=51 unit=kWh
